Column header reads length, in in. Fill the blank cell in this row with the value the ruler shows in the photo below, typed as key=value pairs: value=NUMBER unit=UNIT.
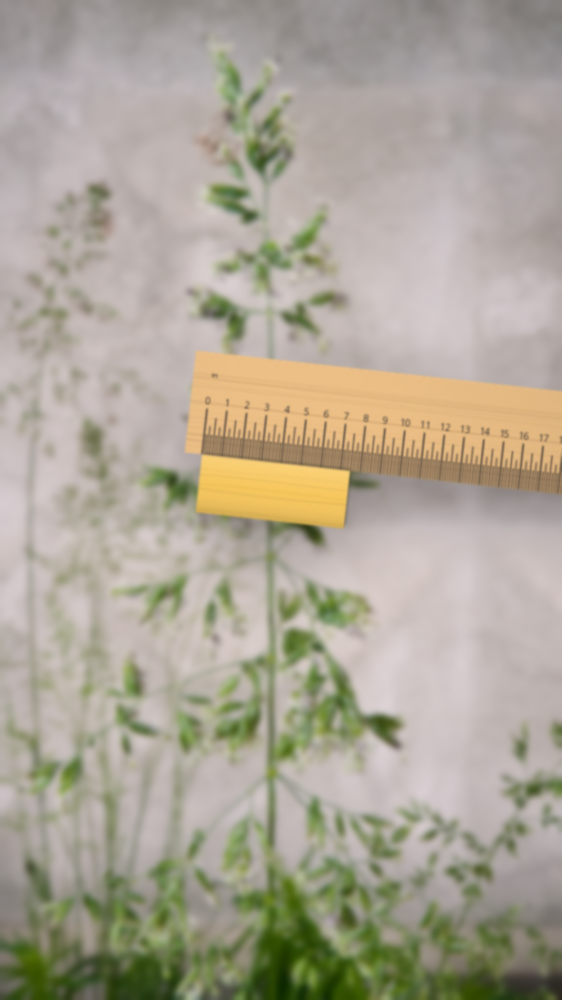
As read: value=7.5 unit=in
